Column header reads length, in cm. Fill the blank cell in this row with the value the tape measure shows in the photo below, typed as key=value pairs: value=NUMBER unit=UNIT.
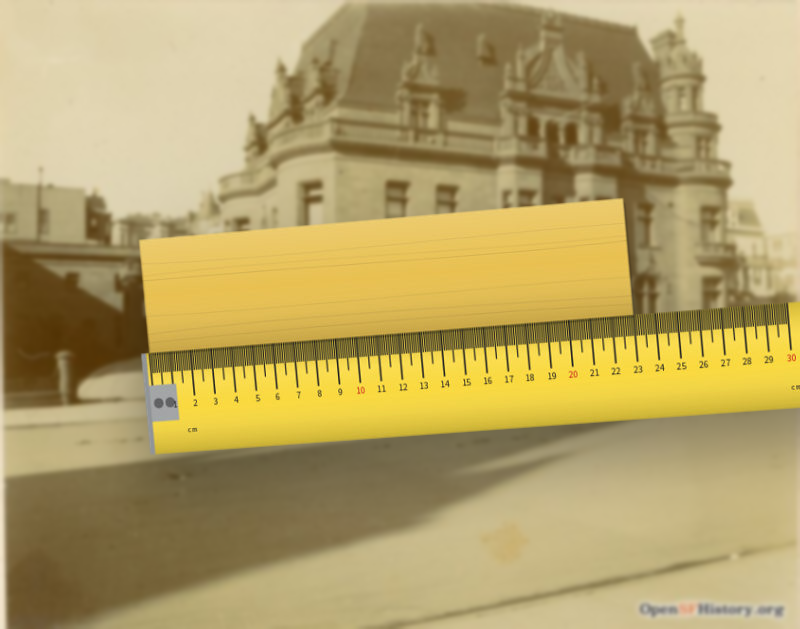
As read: value=23 unit=cm
